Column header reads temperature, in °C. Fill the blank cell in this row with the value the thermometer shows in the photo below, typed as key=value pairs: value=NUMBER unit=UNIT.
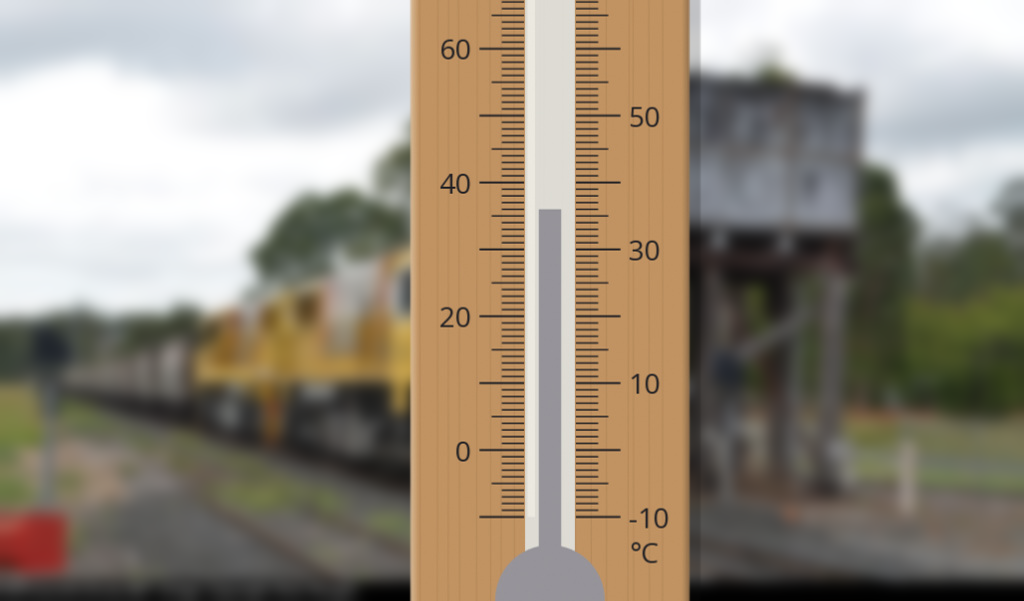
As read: value=36 unit=°C
